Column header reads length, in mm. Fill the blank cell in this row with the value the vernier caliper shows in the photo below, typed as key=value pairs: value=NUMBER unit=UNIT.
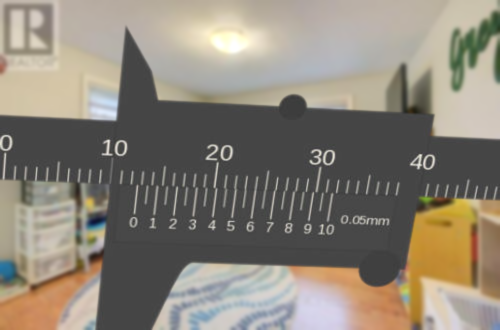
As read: value=12.6 unit=mm
